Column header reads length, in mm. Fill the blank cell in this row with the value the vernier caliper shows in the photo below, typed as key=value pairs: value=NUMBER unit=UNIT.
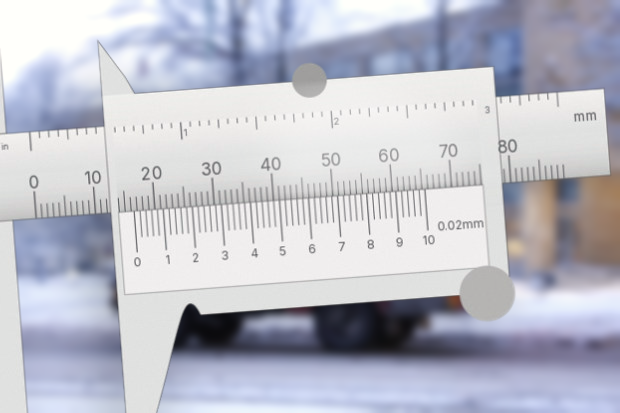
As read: value=16.5 unit=mm
